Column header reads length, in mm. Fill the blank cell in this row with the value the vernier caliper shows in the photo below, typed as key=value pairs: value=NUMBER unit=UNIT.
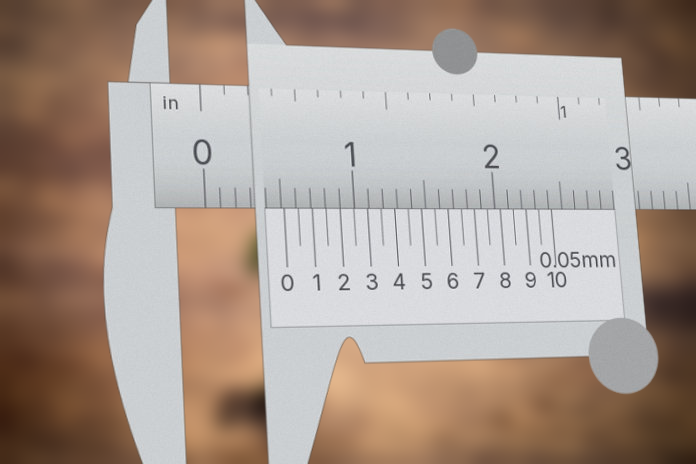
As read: value=5.2 unit=mm
